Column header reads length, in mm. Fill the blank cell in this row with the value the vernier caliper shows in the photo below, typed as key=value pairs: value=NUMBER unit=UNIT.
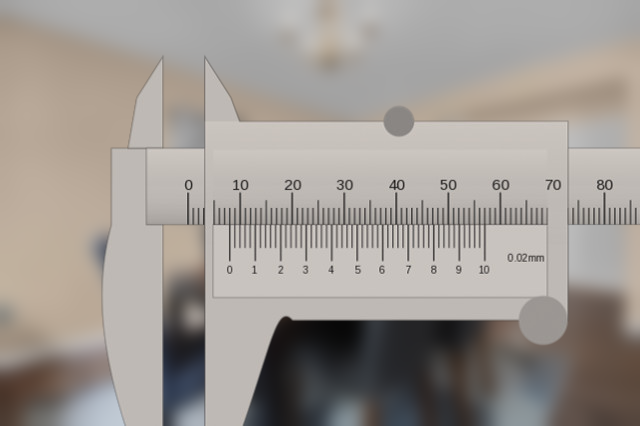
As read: value=8.0 unit=mm
